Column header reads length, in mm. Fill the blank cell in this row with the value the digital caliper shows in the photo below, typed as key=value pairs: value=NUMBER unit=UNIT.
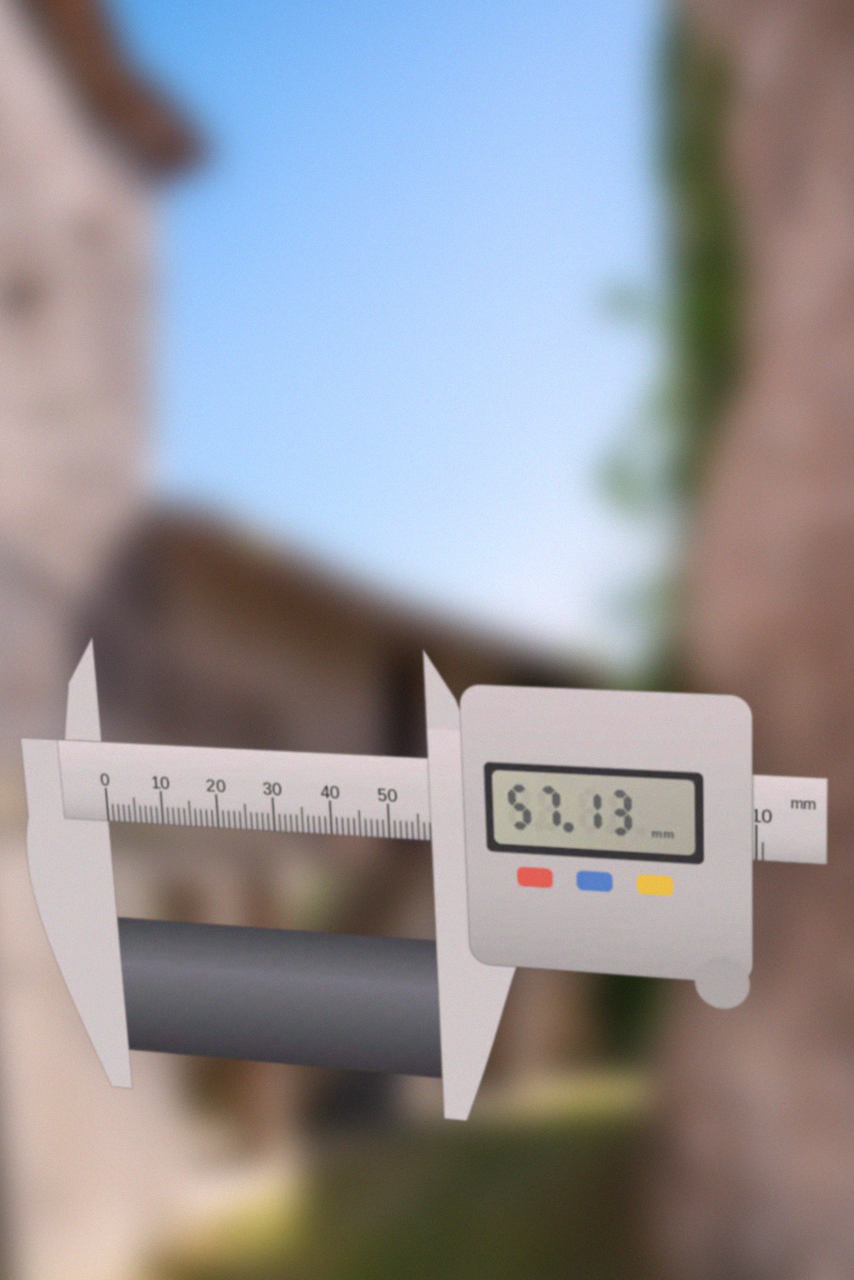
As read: value=57.13 unit=mm
